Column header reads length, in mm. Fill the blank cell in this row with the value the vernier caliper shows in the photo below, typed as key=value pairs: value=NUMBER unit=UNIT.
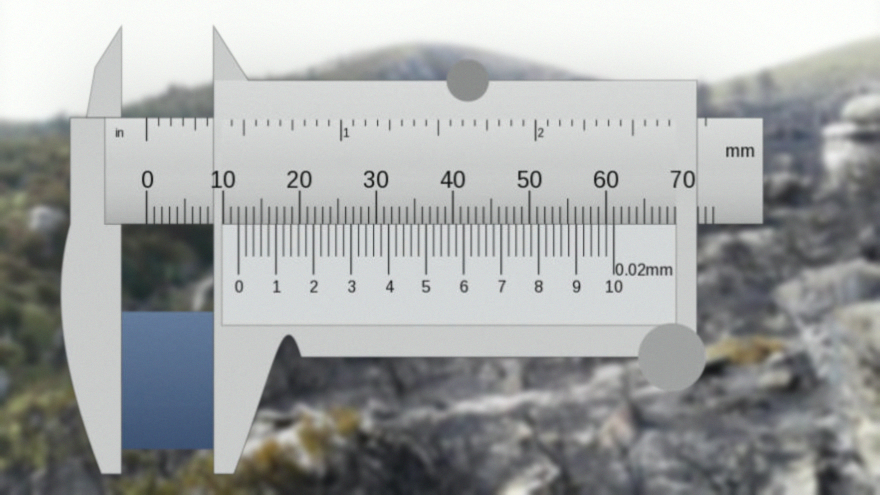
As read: value=12.0 unit=mm
